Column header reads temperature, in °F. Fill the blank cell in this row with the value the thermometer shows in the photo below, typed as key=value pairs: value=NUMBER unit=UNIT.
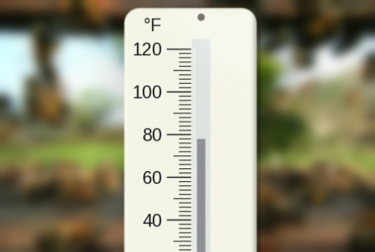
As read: value=78 unit=°F
